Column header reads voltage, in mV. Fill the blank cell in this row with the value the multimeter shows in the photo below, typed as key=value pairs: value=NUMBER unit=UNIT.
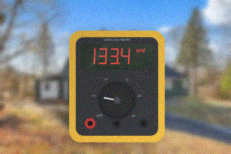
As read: value=133.4 unit=mV
